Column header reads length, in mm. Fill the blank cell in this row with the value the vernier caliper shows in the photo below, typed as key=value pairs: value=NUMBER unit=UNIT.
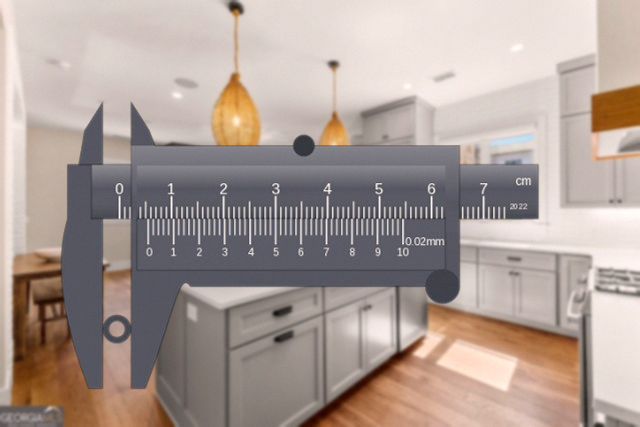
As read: value=5.5 unit=mm
